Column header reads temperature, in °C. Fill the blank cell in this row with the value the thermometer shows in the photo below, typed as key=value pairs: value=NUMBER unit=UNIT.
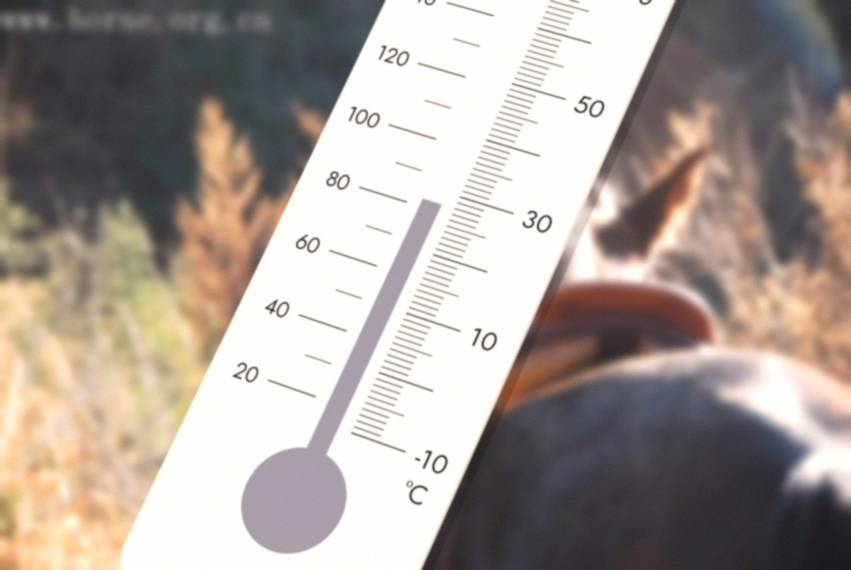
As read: value=28 unit=°C
